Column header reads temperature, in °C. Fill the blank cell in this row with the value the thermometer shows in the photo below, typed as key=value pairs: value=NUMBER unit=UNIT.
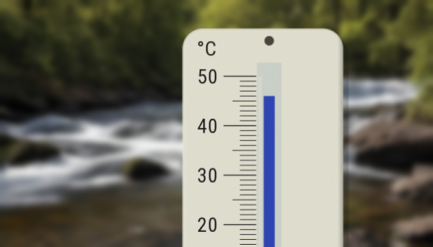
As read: value=46 unit=°C
